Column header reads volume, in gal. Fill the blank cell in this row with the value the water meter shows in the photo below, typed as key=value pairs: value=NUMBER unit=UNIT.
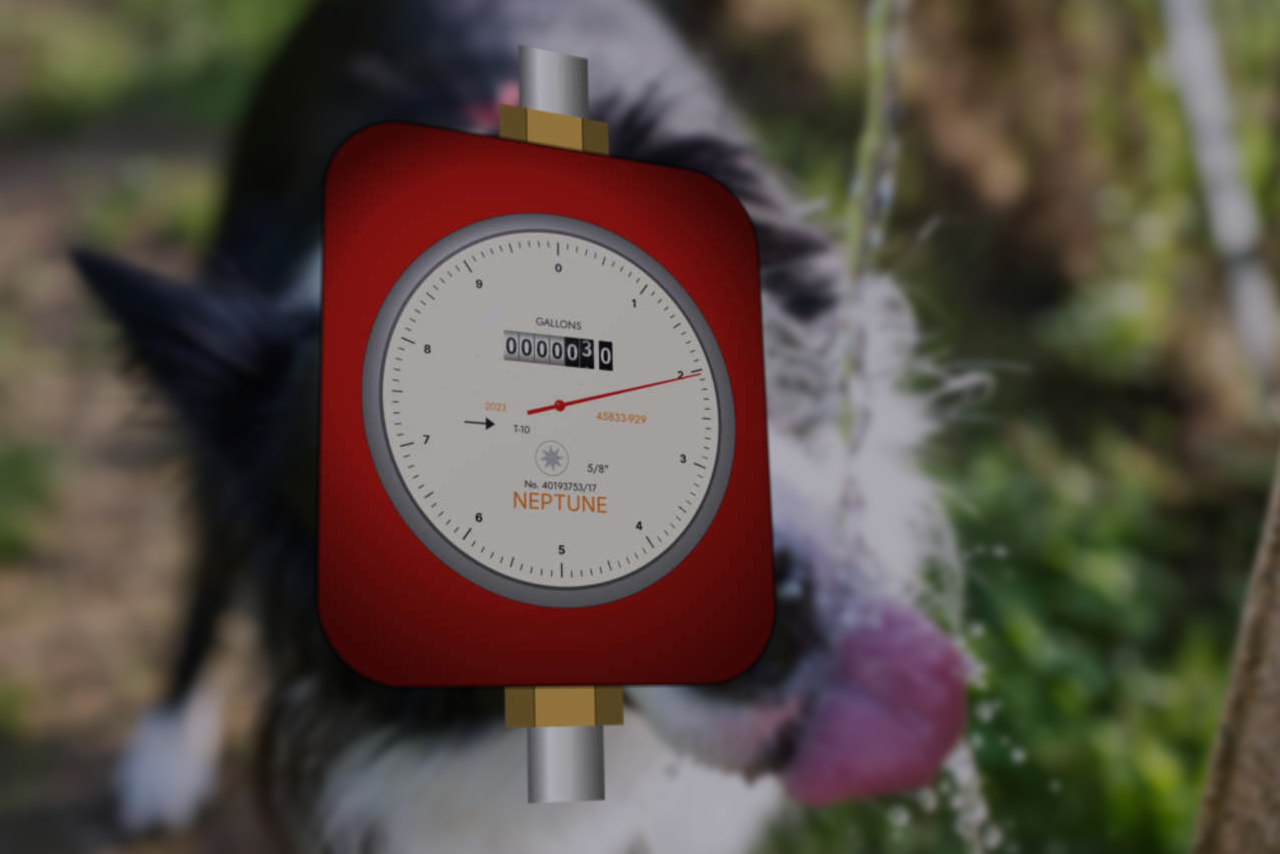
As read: value=32.0 unit=gal
